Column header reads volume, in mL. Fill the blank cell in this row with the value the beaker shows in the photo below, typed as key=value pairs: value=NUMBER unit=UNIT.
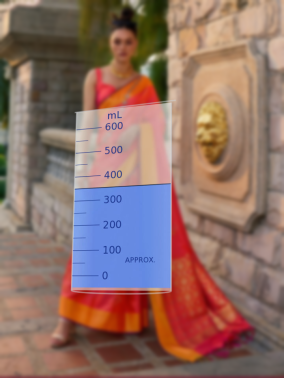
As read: value=350 unit=mL
